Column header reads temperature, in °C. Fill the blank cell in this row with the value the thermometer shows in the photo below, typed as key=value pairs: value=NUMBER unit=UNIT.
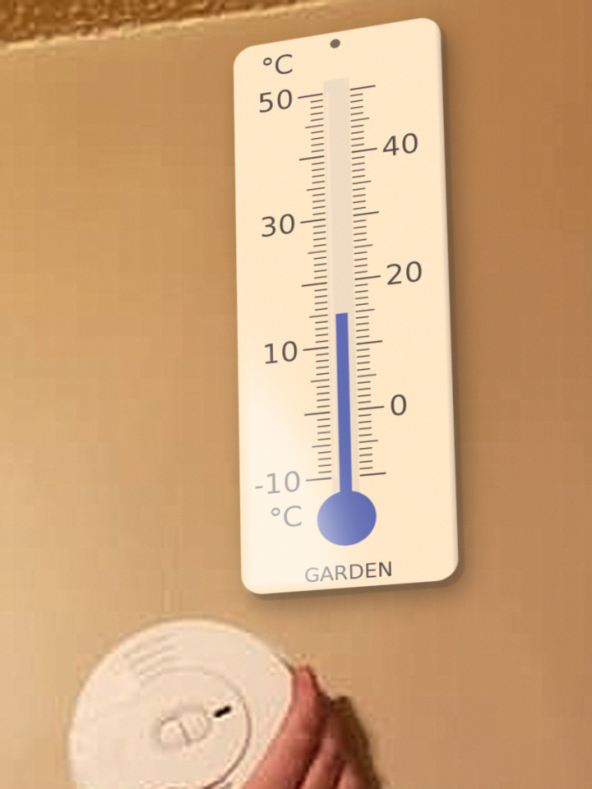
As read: value=15 unit=°C
